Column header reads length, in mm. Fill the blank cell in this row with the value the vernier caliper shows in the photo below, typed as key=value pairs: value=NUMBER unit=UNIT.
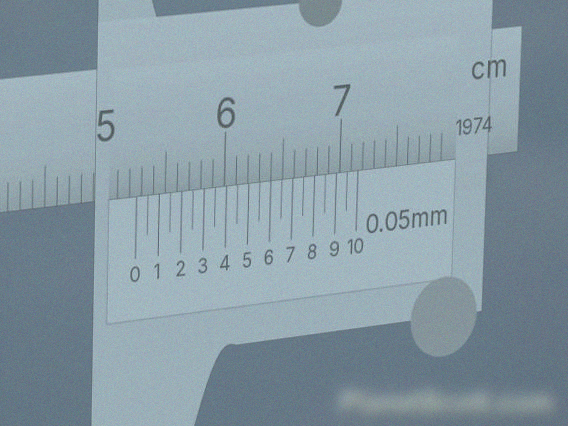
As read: value=52.6 unit=mm
